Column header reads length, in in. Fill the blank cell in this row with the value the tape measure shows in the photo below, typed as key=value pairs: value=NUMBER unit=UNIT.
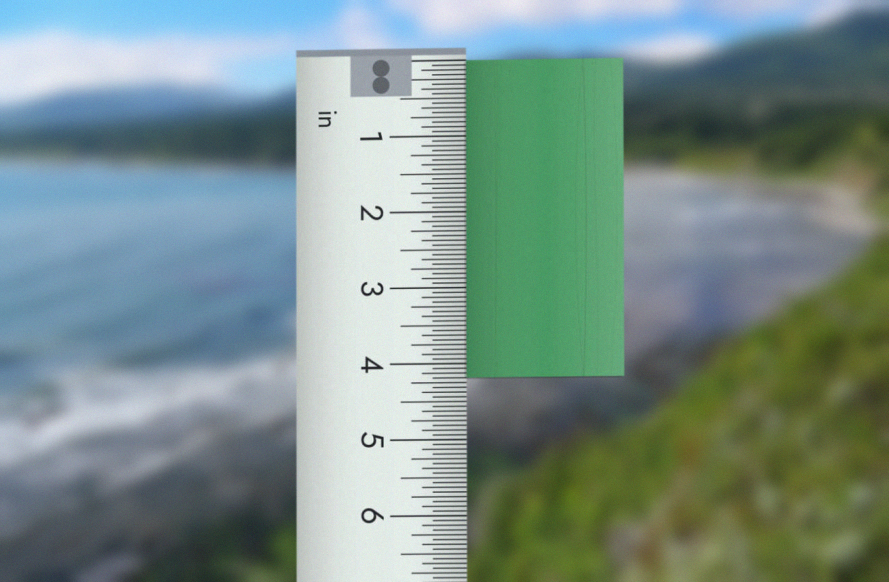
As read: value=4.1875 unit=in
